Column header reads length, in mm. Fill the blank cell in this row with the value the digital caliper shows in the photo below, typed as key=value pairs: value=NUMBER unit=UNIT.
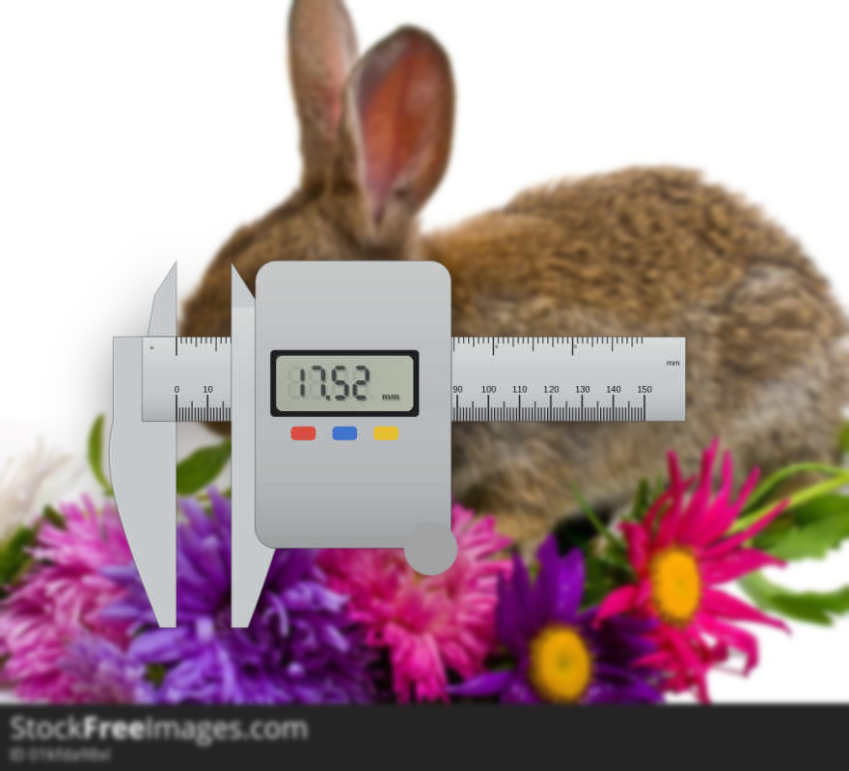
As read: value=17.52 unit=mm
